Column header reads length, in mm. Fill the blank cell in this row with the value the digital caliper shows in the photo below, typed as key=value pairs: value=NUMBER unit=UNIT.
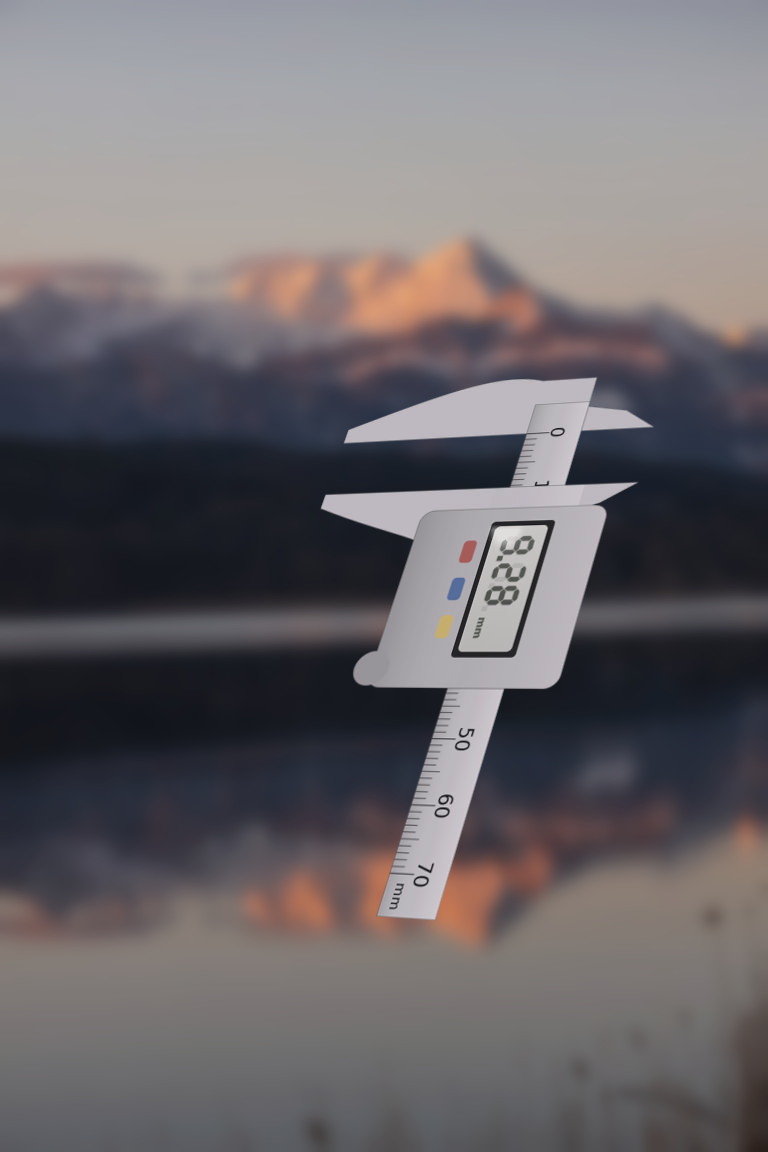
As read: value=9.28 unit=mm
